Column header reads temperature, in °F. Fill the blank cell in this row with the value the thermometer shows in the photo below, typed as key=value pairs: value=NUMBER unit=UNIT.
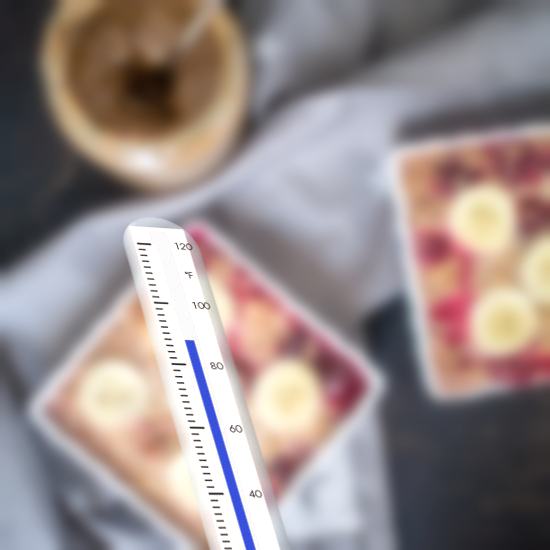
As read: value=88 unit=°F
